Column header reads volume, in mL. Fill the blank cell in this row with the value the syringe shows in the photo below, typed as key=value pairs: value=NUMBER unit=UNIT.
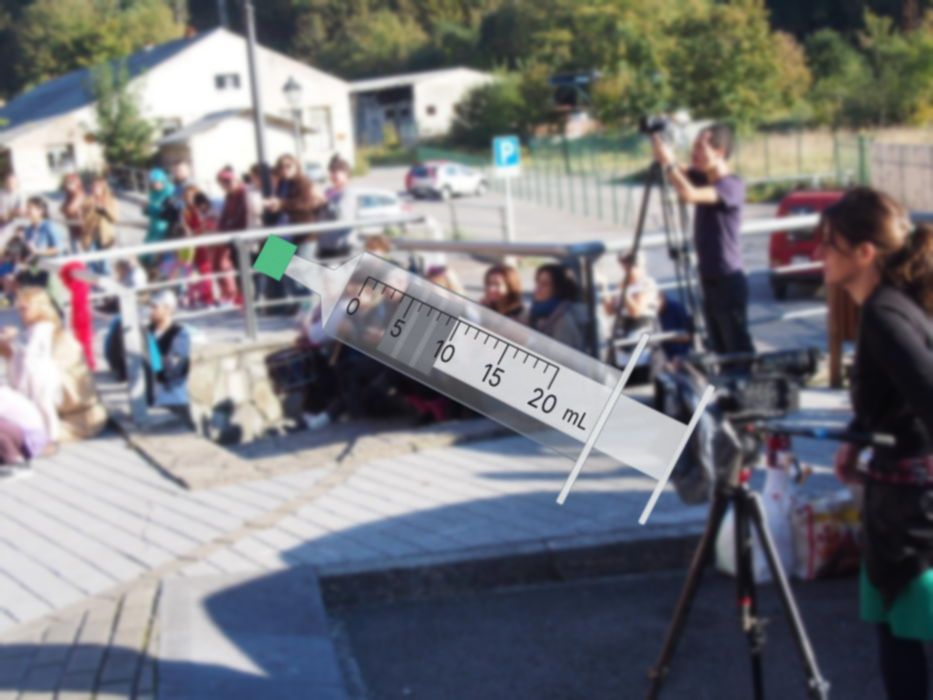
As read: value=4 unit=mL
